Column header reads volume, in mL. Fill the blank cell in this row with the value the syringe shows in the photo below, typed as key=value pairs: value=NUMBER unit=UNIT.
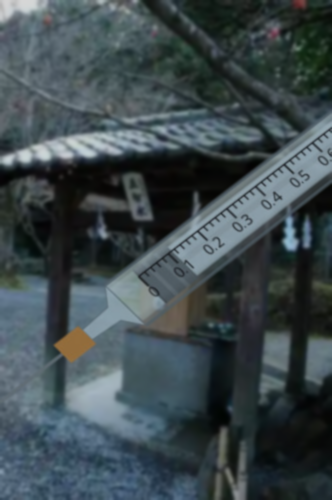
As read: value=0 unit=mL
